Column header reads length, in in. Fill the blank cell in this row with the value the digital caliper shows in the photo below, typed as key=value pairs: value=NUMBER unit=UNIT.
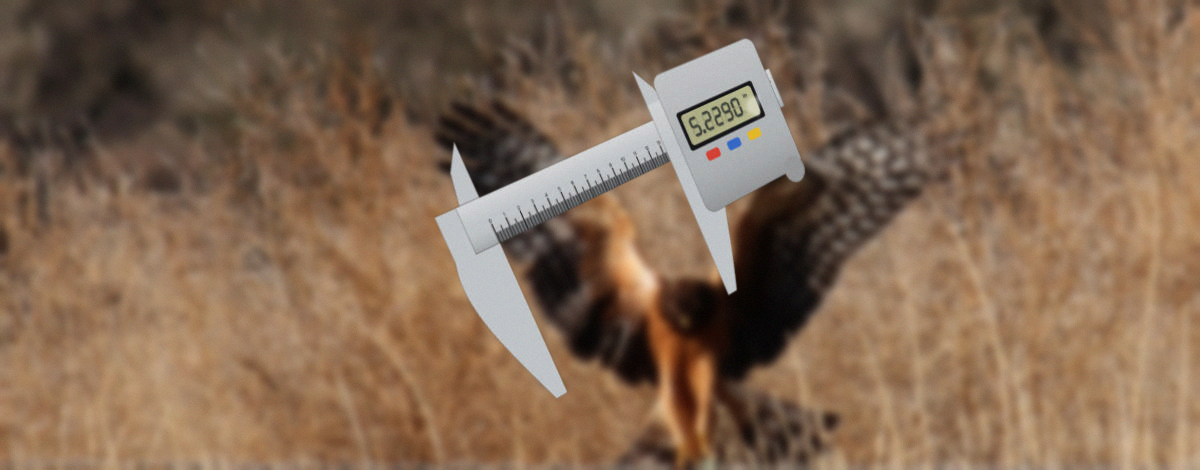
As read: value=5.2290 unit=in
